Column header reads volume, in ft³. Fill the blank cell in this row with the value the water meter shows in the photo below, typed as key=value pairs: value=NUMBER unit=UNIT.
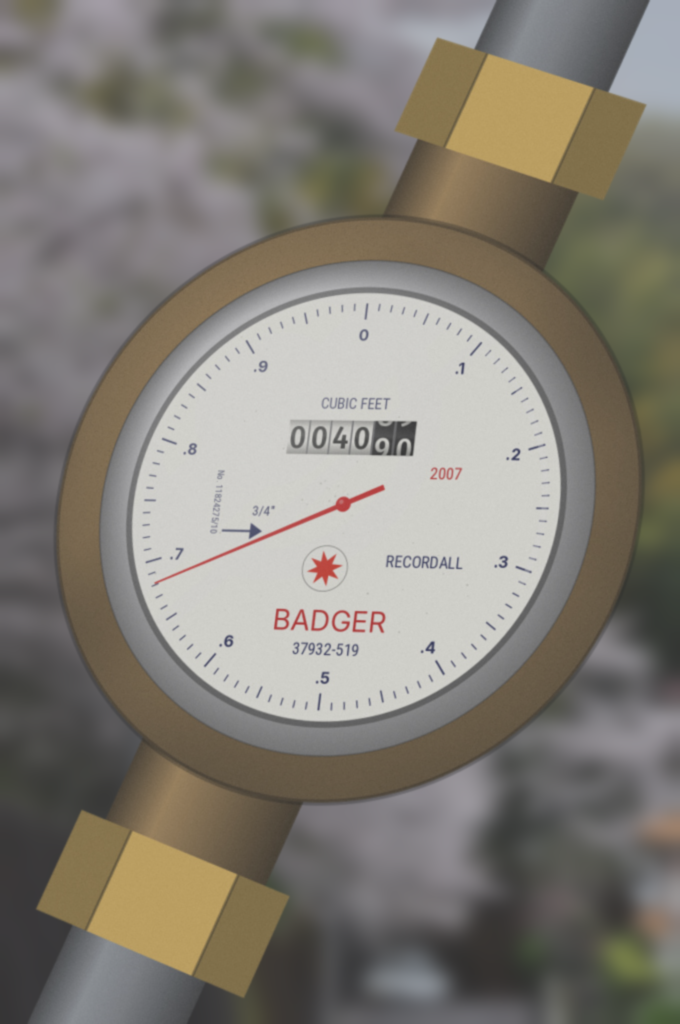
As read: value=4089.68 unit=ft³
